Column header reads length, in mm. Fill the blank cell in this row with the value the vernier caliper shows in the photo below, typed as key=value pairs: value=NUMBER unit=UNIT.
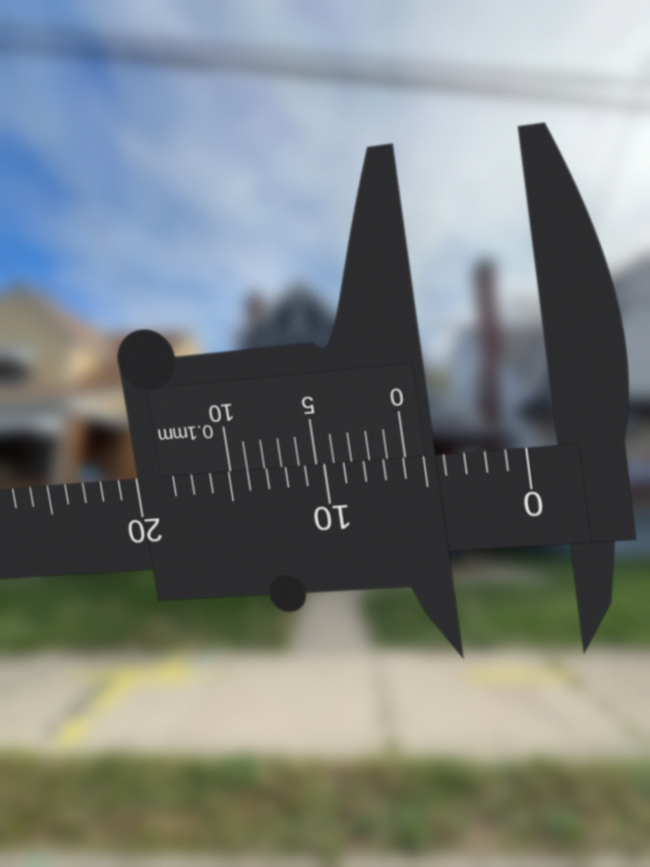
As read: value=5.9 unit=mm
